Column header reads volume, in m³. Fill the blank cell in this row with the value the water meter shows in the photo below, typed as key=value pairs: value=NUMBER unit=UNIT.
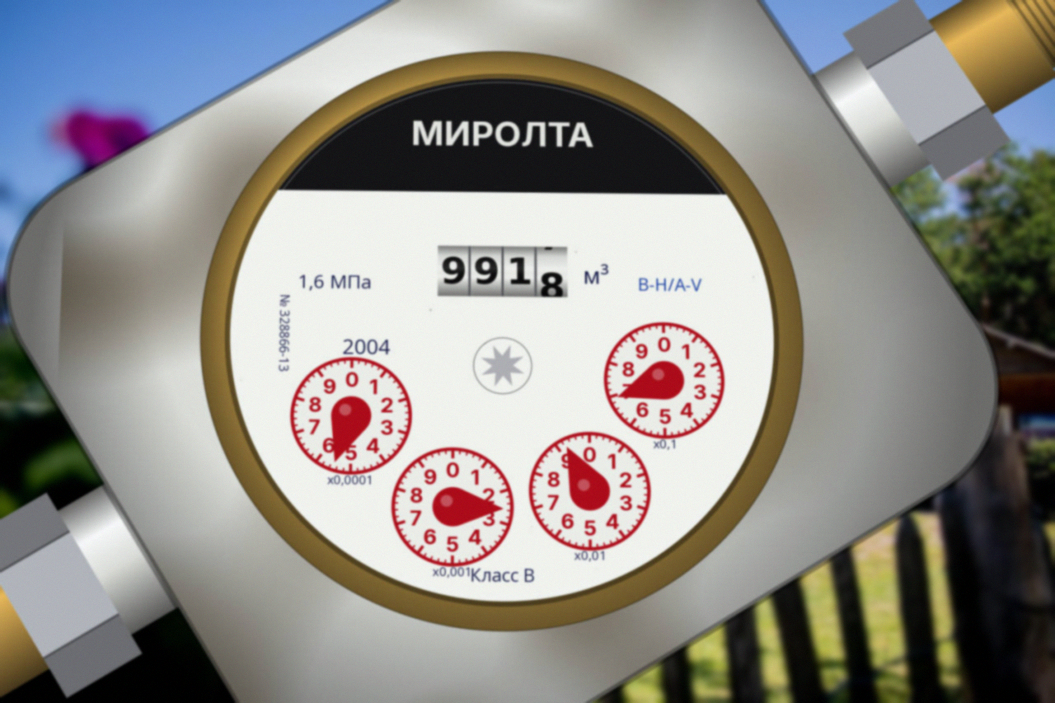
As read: value=9917.6925 unit=m³
